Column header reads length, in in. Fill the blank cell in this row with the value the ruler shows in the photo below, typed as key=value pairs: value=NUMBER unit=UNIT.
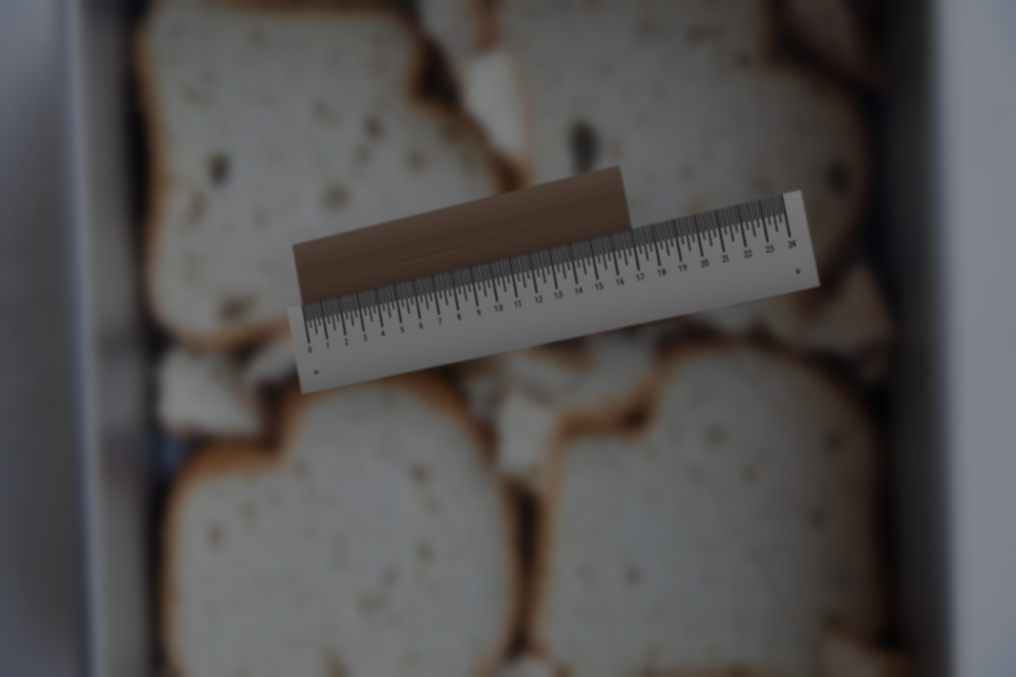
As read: value=17 unit=in
